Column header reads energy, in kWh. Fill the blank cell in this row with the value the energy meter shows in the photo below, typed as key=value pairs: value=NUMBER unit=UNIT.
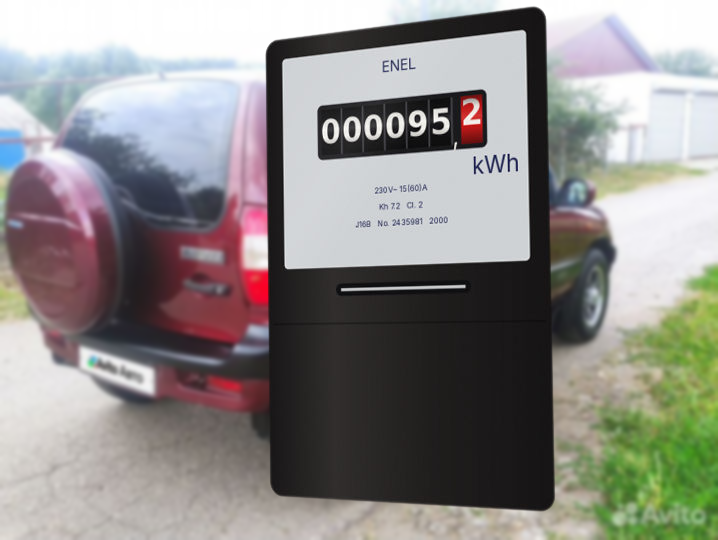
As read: value=95.2 unit=kWh
